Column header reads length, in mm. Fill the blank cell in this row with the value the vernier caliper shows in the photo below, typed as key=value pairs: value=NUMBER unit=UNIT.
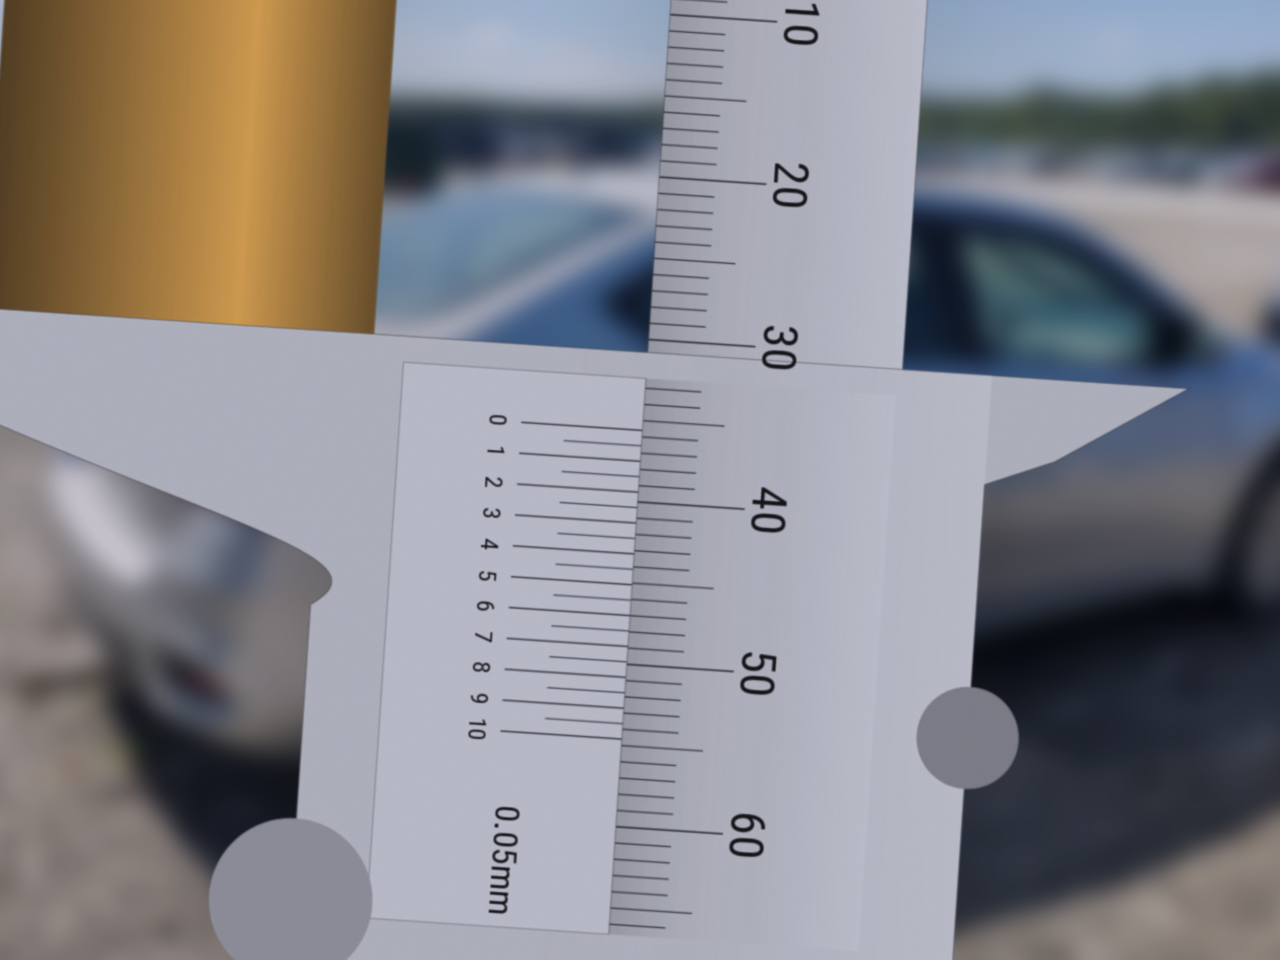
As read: value=35.6 unit=mm
